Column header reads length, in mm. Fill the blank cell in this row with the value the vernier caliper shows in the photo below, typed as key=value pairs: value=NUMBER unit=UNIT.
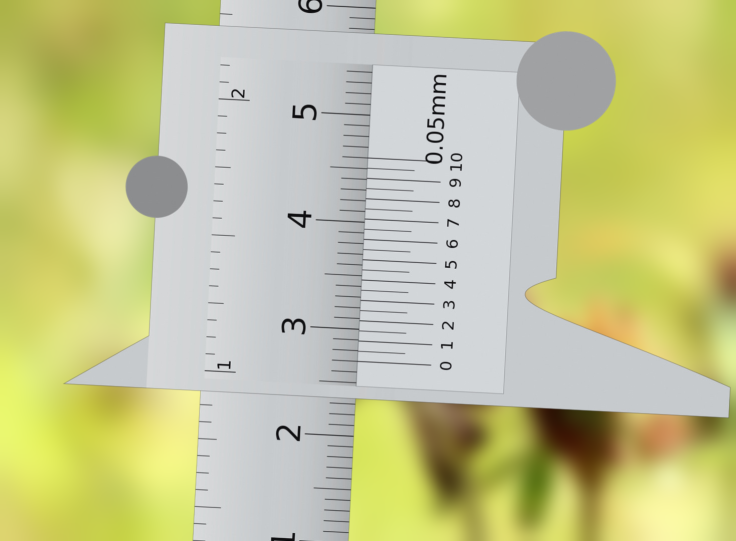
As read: value=27.0 unit=mm
